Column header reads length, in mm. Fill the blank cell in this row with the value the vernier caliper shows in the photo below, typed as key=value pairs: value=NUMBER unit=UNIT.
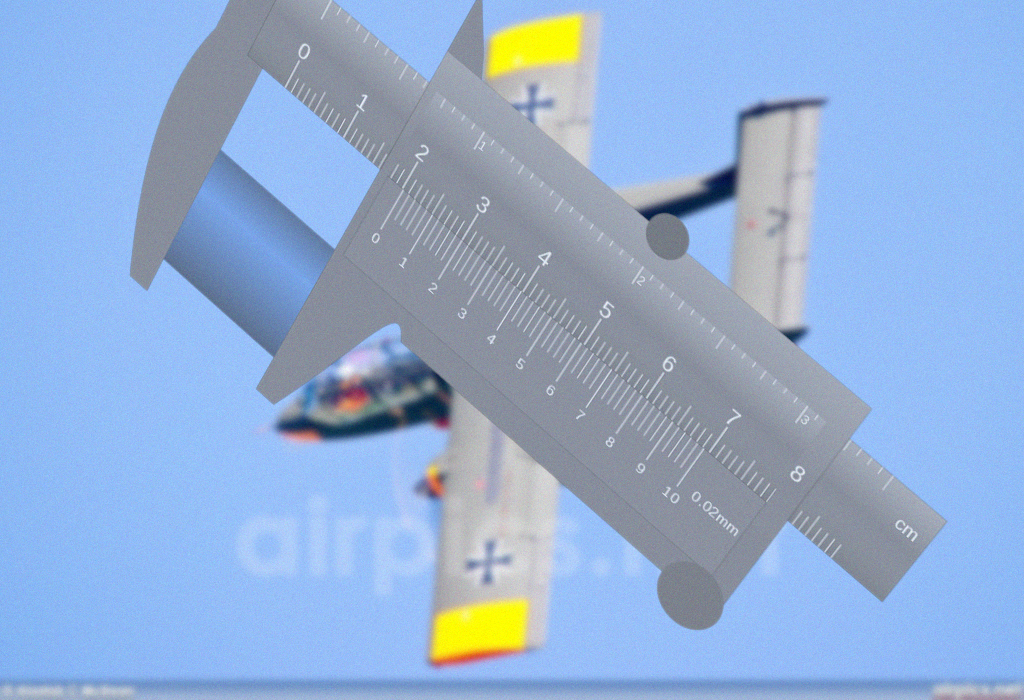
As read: value=20.2 unit=mm
